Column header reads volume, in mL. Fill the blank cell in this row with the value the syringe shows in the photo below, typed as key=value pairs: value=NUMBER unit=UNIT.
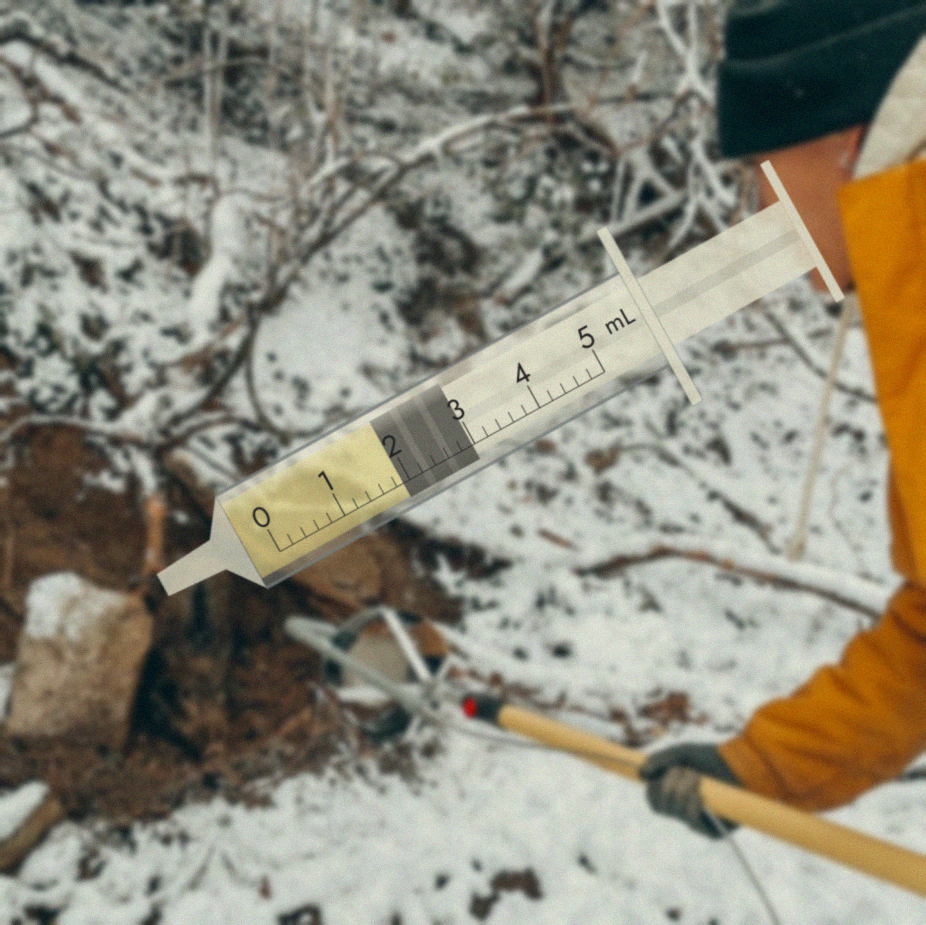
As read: value=1.9 unit=mL
